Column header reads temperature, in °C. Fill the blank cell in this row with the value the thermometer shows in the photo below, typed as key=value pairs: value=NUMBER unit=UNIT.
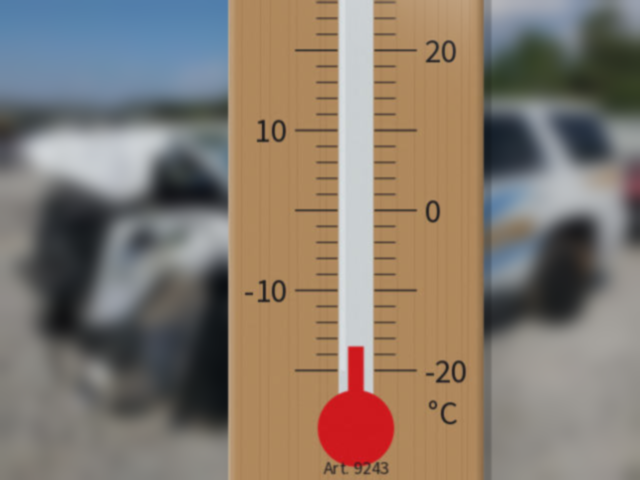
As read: value=-17 unit=°C
